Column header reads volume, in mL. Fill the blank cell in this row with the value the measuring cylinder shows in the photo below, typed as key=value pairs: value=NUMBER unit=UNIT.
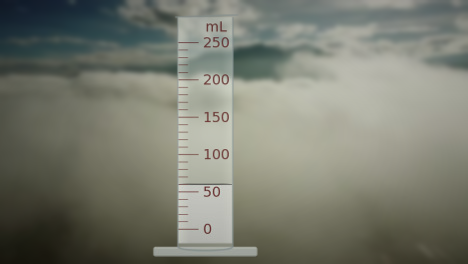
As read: value=60 unit=mL
